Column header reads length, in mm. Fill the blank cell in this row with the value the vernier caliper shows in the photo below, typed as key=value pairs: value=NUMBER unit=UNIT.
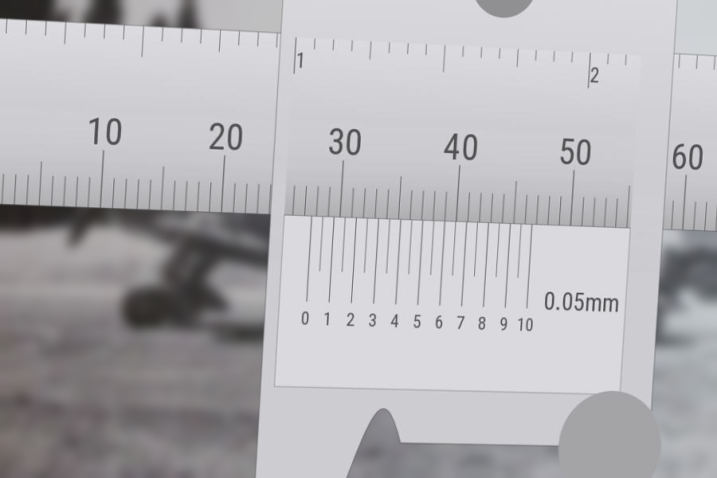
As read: value=27.6 unit=mm
